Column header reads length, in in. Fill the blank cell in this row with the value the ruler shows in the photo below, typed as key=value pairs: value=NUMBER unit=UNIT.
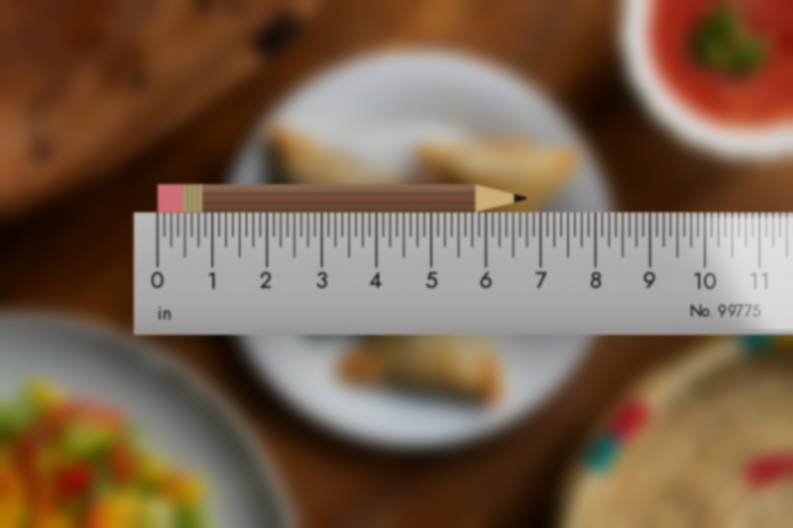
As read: value=6.75 unit=in
